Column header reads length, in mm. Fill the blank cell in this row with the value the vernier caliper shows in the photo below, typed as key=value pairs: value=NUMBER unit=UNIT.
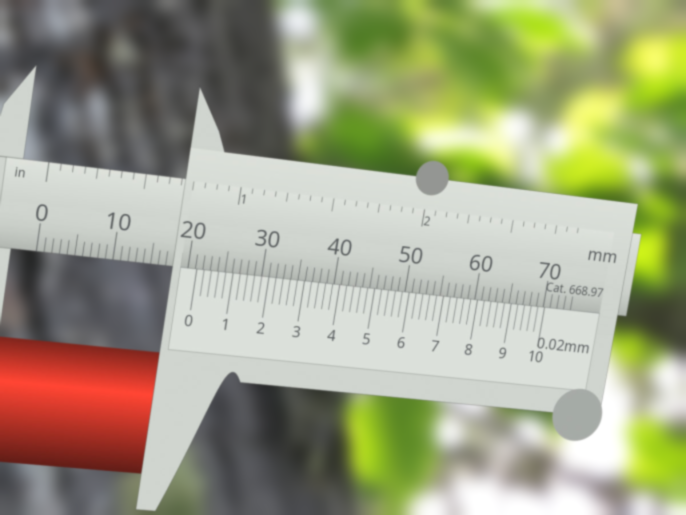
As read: value=21.2 unit=mm
